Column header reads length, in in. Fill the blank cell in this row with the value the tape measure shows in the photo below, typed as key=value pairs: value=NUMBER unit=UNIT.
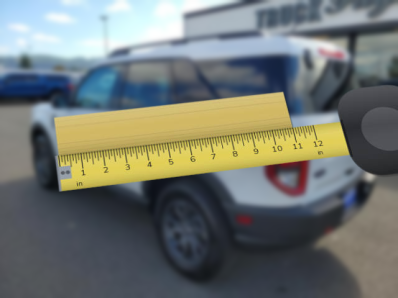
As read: value=11 unit=in
